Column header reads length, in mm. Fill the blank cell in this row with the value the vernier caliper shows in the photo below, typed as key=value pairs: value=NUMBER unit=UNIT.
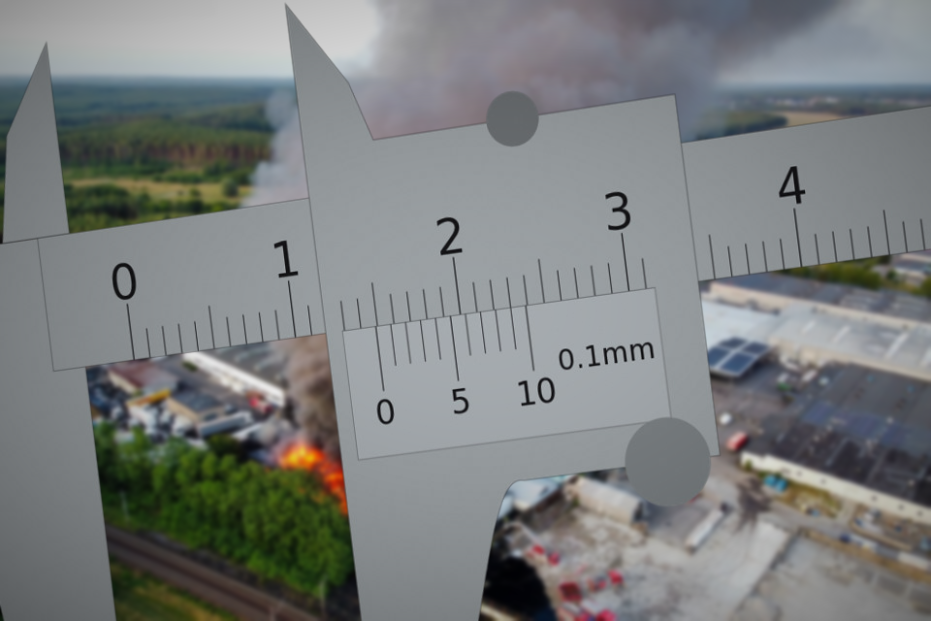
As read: value=14.9 unit=mm
